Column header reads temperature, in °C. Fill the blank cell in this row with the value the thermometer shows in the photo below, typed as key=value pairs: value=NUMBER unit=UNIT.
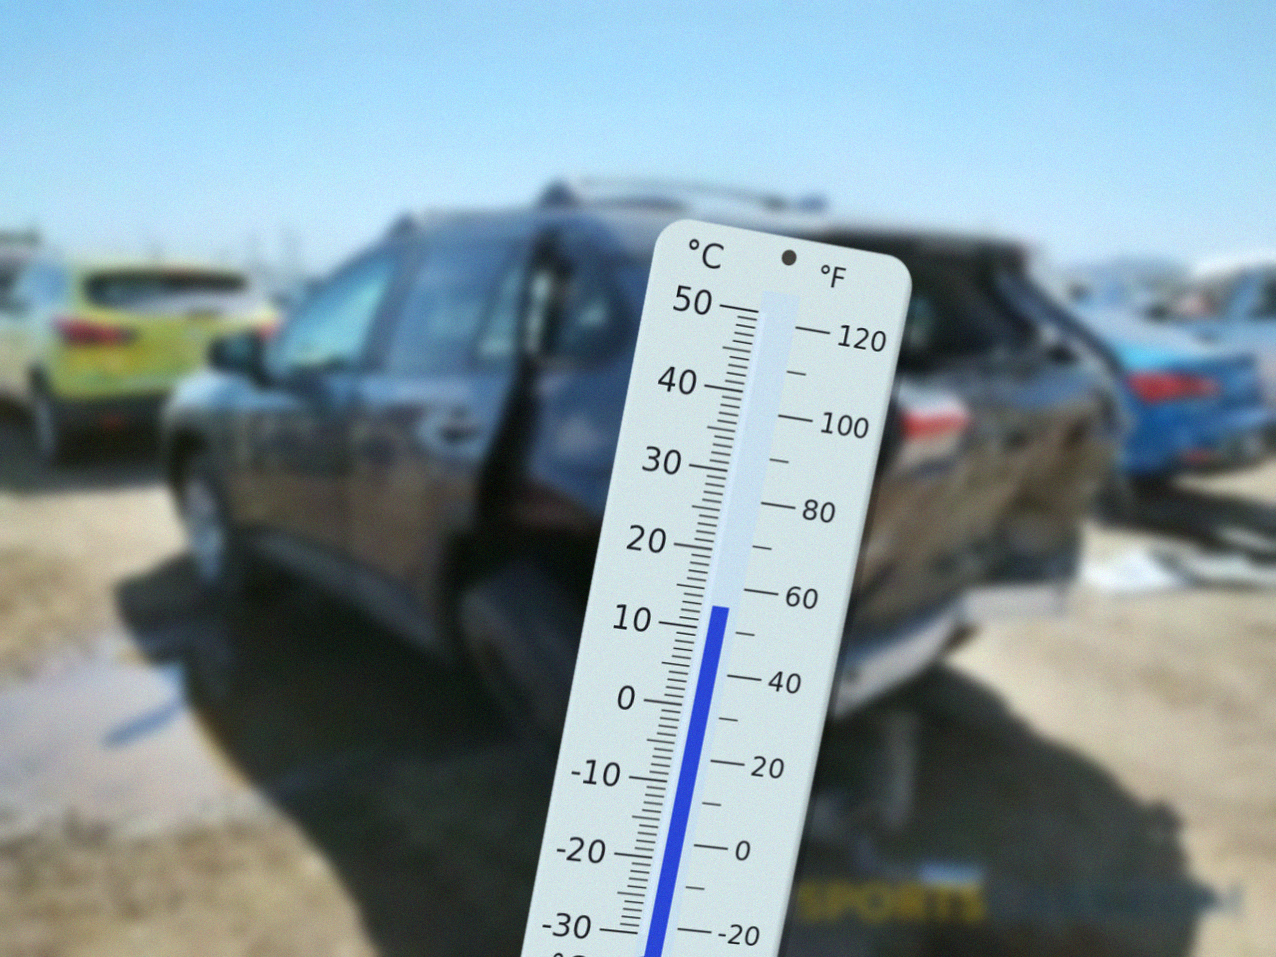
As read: value=13 unit=°C
